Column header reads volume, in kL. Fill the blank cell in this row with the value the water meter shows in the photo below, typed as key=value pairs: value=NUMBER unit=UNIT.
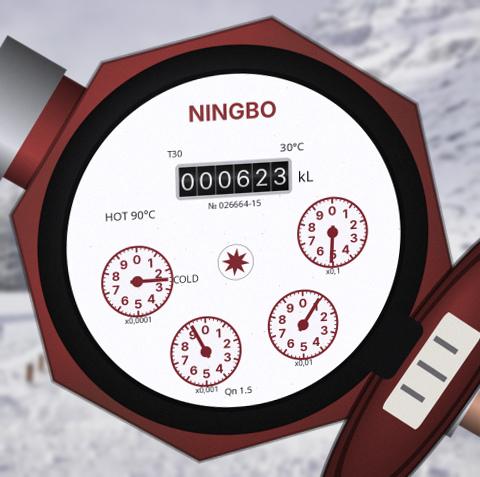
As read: value=623.5092 unit=kL
